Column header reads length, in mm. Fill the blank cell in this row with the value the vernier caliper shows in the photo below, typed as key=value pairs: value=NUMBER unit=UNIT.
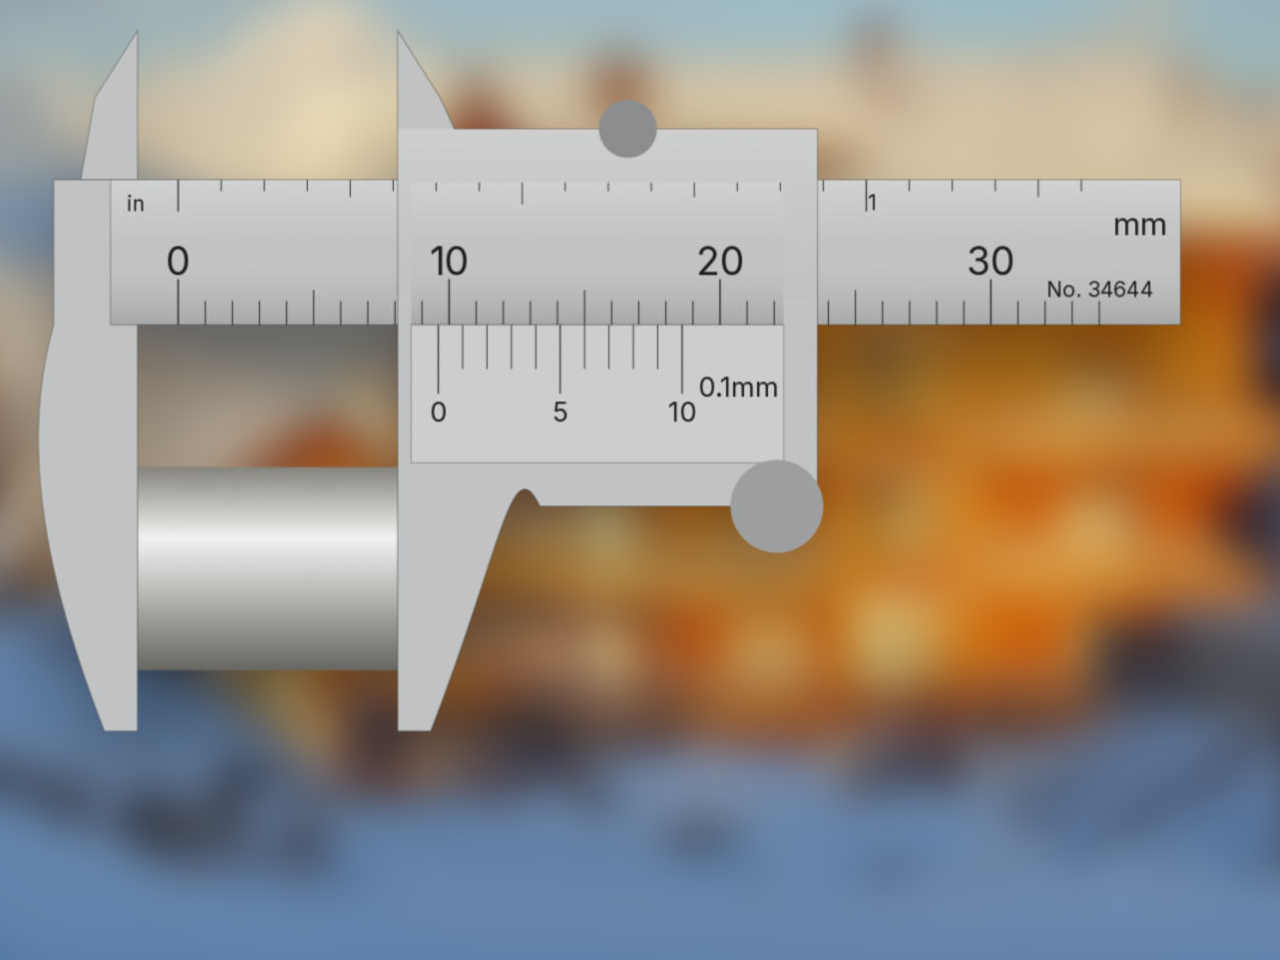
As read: value=9.6 unit=mm
